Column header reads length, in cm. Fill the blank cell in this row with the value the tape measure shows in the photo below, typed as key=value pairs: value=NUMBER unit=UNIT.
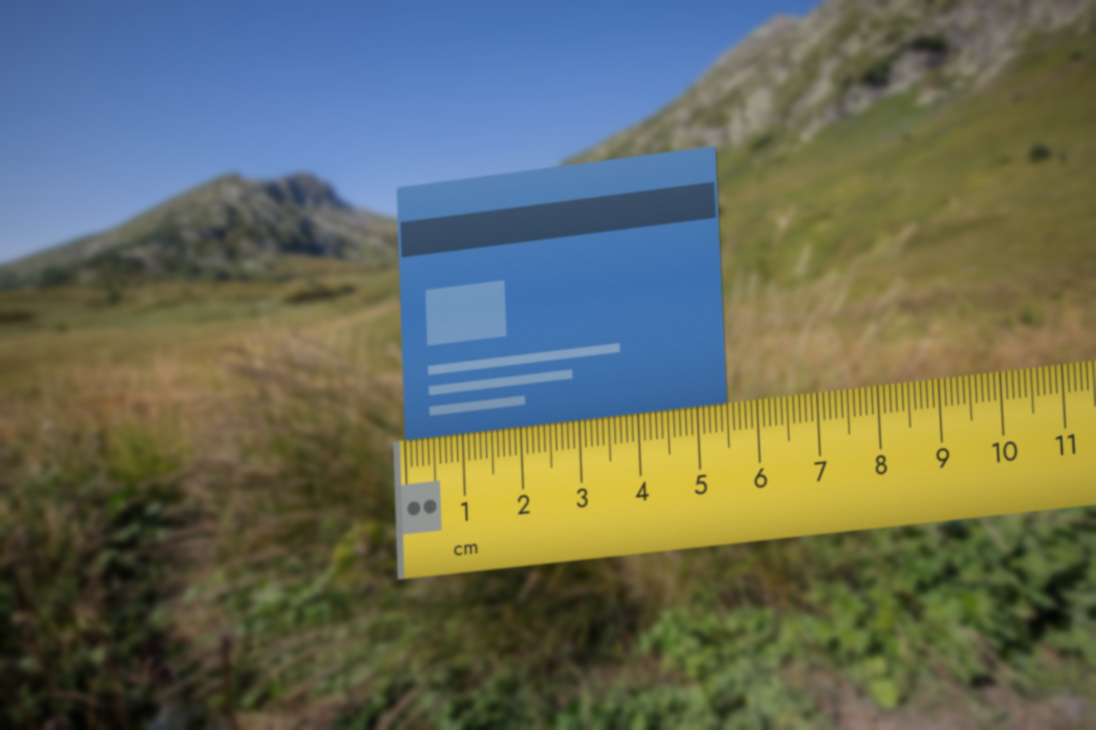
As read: value=5.5 unit=cm
